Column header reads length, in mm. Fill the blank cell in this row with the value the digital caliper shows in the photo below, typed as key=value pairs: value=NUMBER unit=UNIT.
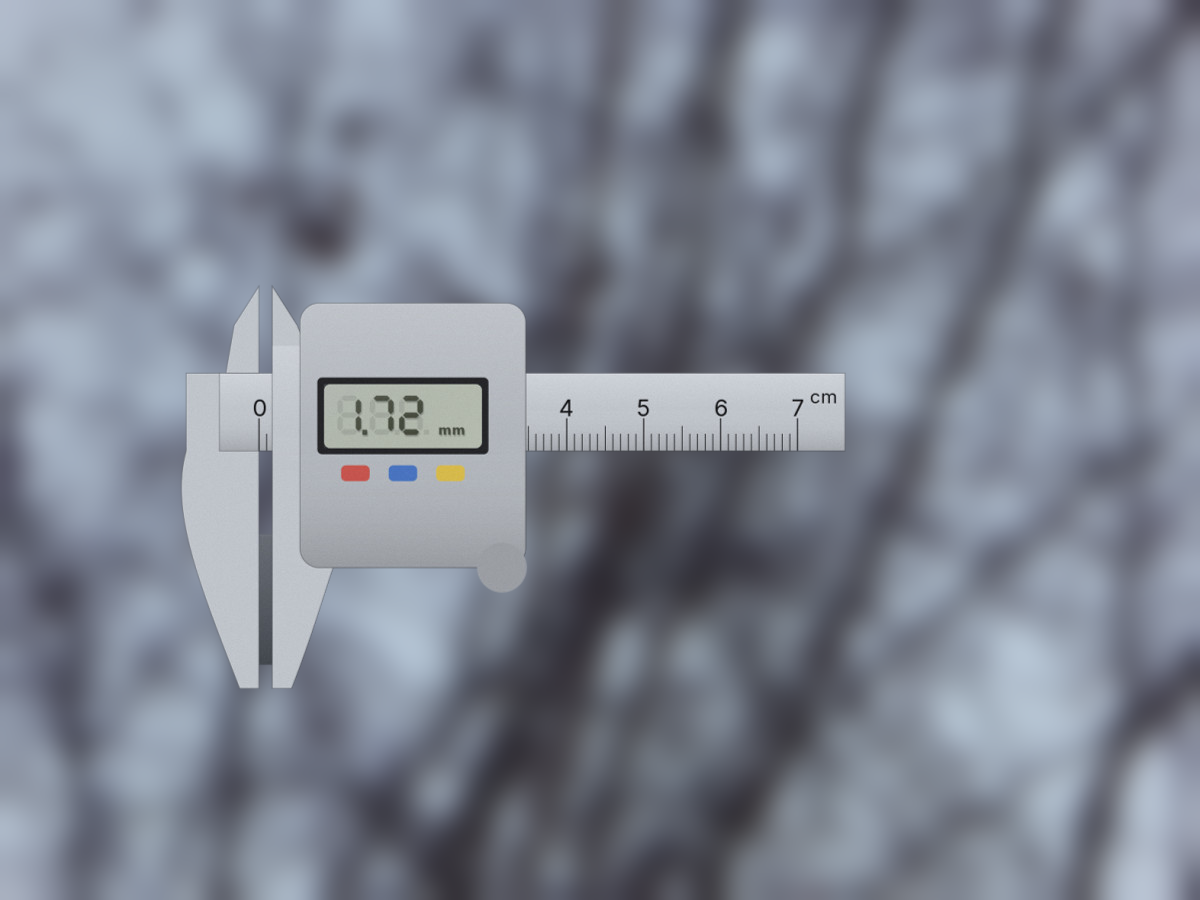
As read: value=1.72 unit=mm
